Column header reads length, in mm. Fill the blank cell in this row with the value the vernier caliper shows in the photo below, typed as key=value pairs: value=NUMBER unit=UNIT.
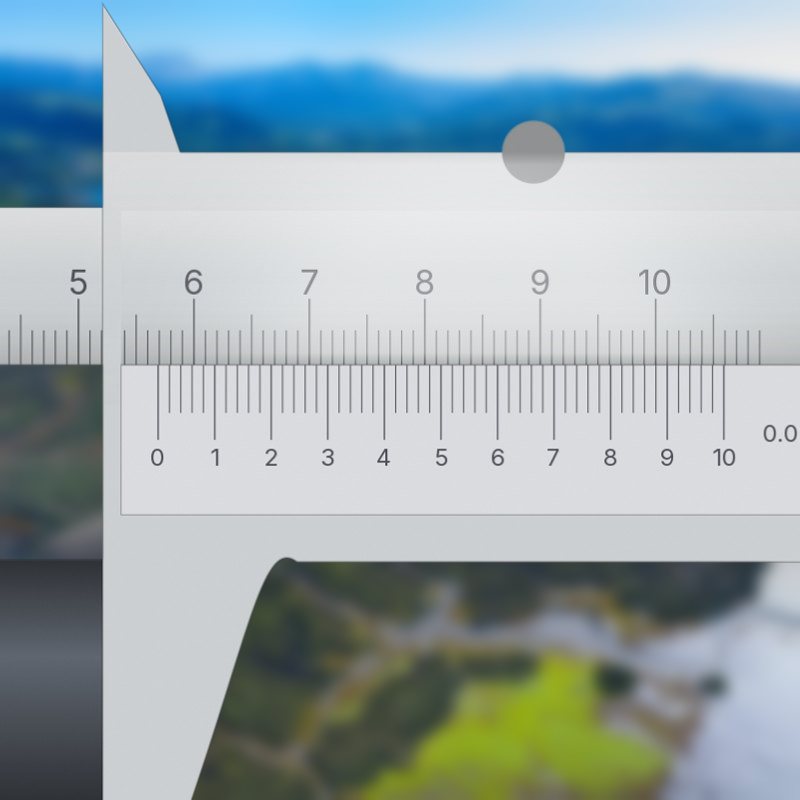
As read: value=56.9 unit=mm
